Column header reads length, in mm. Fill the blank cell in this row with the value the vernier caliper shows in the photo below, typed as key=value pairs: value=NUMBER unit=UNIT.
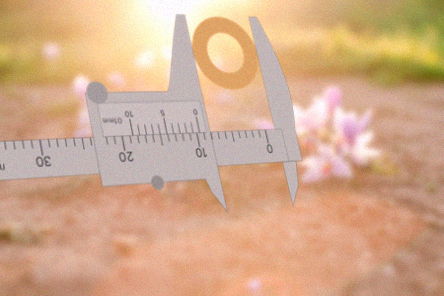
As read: value=9.6 unit=mm
